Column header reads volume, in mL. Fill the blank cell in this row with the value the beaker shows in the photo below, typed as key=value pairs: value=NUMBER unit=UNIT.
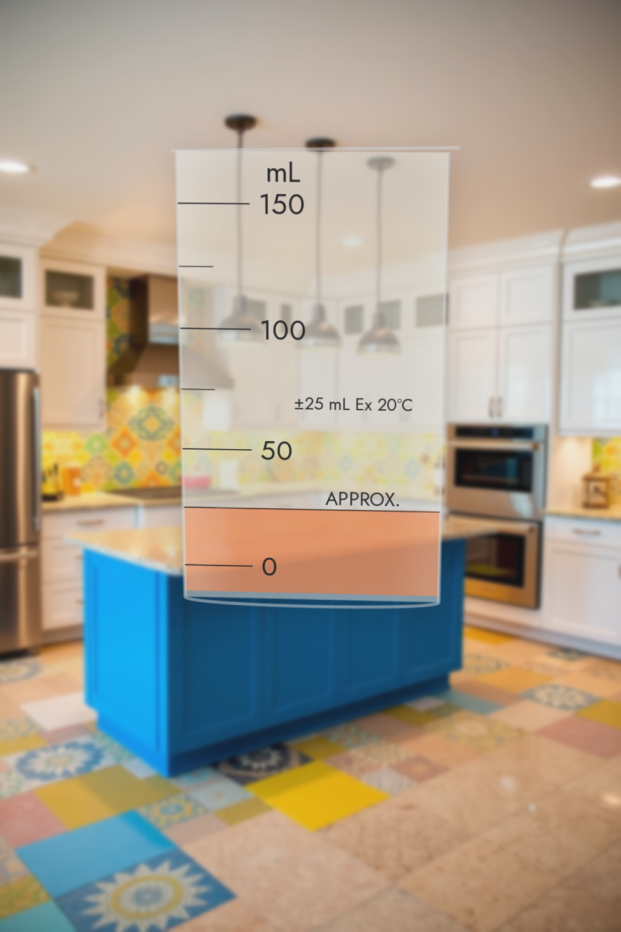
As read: value=25 unit=mL
